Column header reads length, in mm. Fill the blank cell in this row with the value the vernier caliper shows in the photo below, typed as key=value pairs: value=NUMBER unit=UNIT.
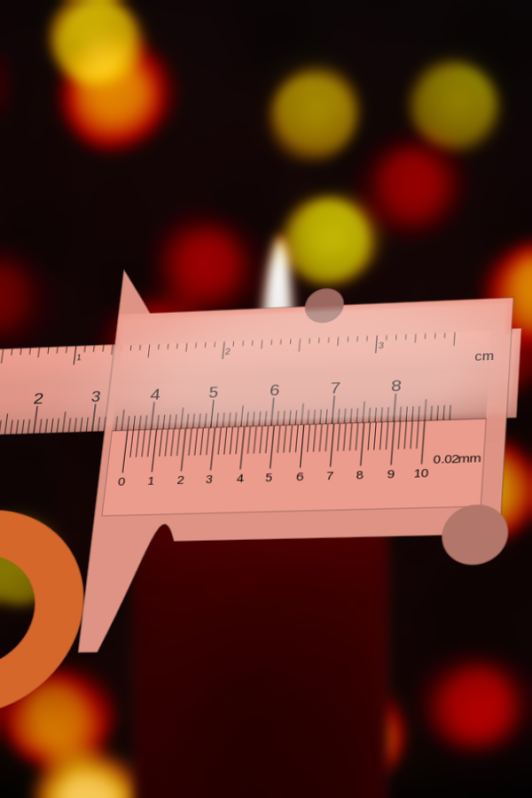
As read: value=36.0 unit=mm
